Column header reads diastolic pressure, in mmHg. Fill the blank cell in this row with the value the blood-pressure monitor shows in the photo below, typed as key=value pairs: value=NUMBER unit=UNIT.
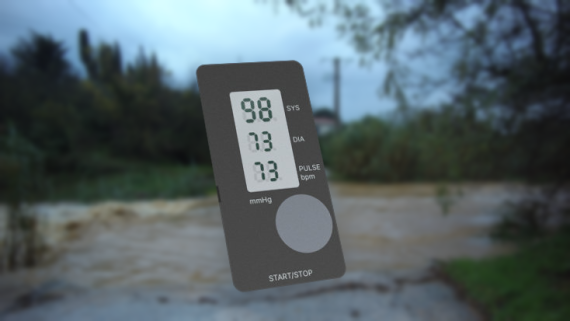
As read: value=73 unit=mmHg
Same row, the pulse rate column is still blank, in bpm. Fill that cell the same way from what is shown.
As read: value=73 unit=bpm
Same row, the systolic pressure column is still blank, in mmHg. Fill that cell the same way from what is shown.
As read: value=98 unit=mmHg
